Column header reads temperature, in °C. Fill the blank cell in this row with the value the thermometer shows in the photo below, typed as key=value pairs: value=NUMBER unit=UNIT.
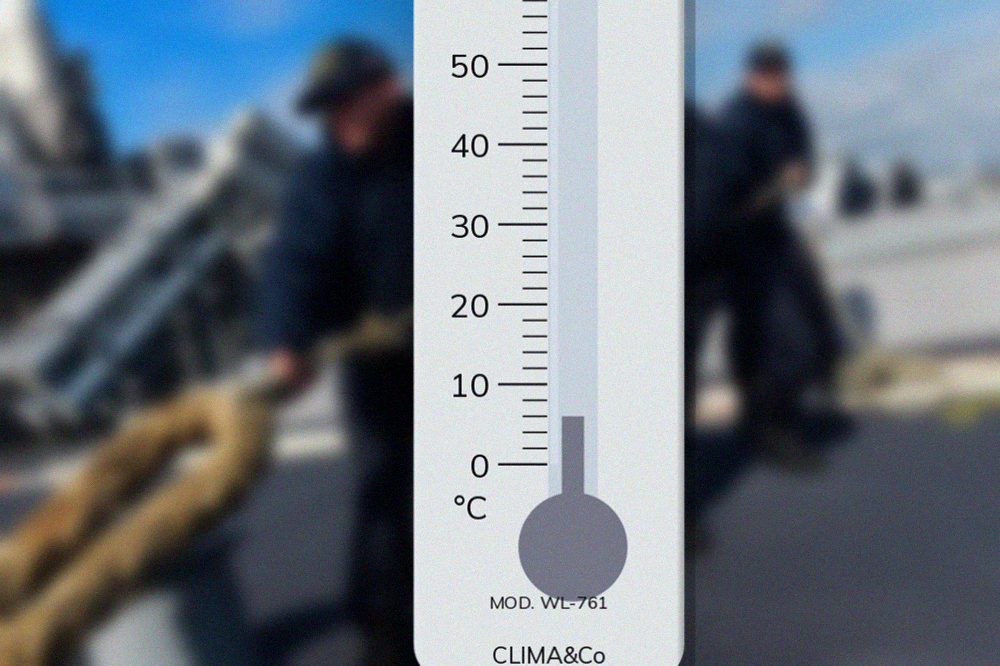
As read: value=6 unit=°C
